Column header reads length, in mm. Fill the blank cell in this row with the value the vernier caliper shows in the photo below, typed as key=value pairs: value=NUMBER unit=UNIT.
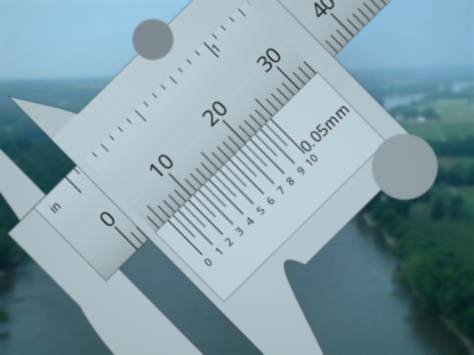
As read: value=5.6 unit=mm
